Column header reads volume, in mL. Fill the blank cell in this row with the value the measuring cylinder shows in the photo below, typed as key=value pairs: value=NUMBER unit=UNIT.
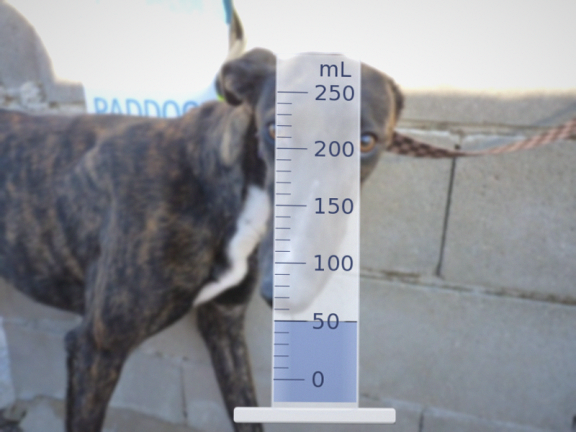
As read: value=50 unit=mL
